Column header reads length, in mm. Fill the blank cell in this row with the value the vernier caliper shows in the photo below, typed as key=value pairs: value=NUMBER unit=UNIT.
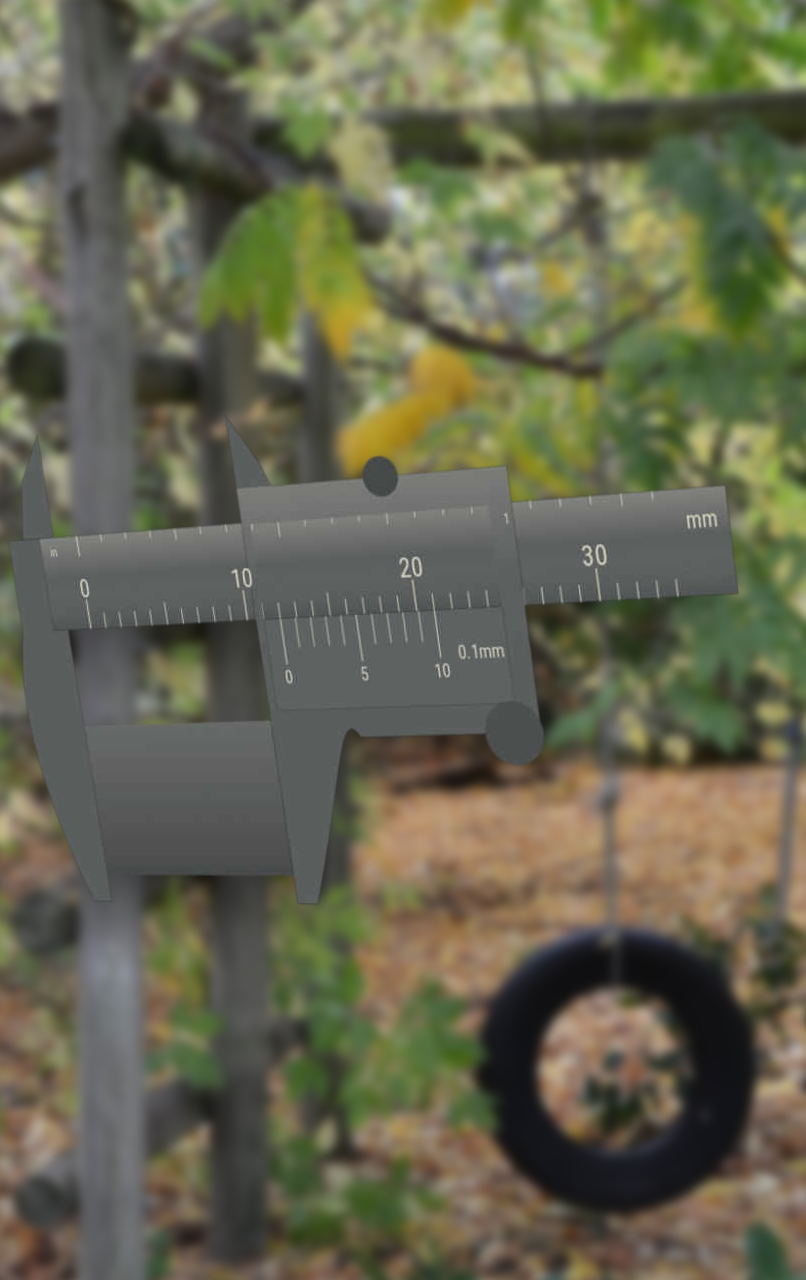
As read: value=12.0 unit=mm
